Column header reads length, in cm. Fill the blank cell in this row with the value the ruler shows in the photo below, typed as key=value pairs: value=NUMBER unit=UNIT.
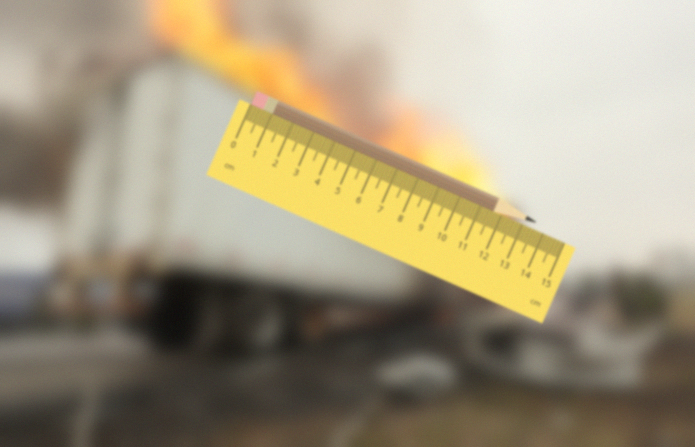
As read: value=13.5 unit=cm
